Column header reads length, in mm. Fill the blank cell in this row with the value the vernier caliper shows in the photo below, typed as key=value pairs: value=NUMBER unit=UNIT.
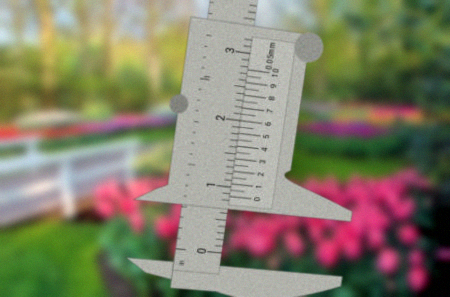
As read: value=8.6 unit=mm
